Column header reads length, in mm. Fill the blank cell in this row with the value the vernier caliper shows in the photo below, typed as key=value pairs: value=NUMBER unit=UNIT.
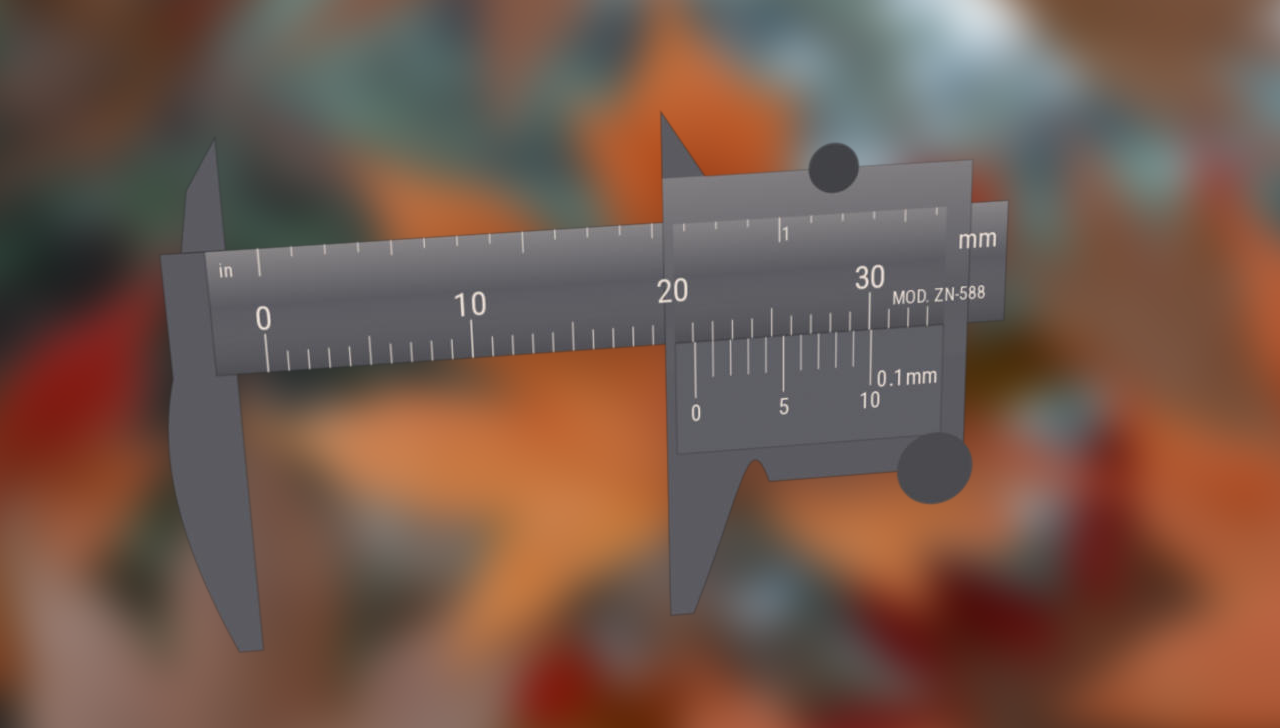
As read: value=21.1 unit=mm
